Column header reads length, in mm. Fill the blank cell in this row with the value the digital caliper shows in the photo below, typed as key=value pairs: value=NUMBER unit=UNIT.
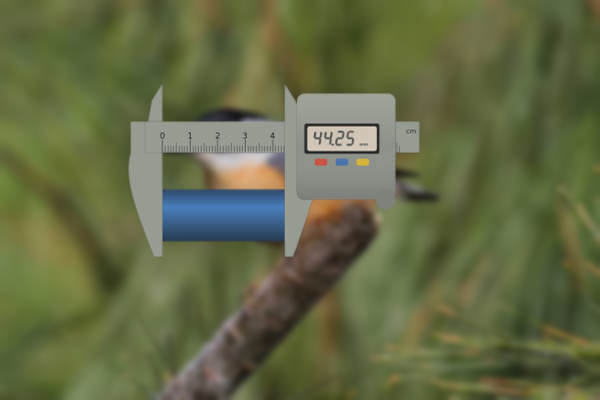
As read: value=44.25 unit=mm
